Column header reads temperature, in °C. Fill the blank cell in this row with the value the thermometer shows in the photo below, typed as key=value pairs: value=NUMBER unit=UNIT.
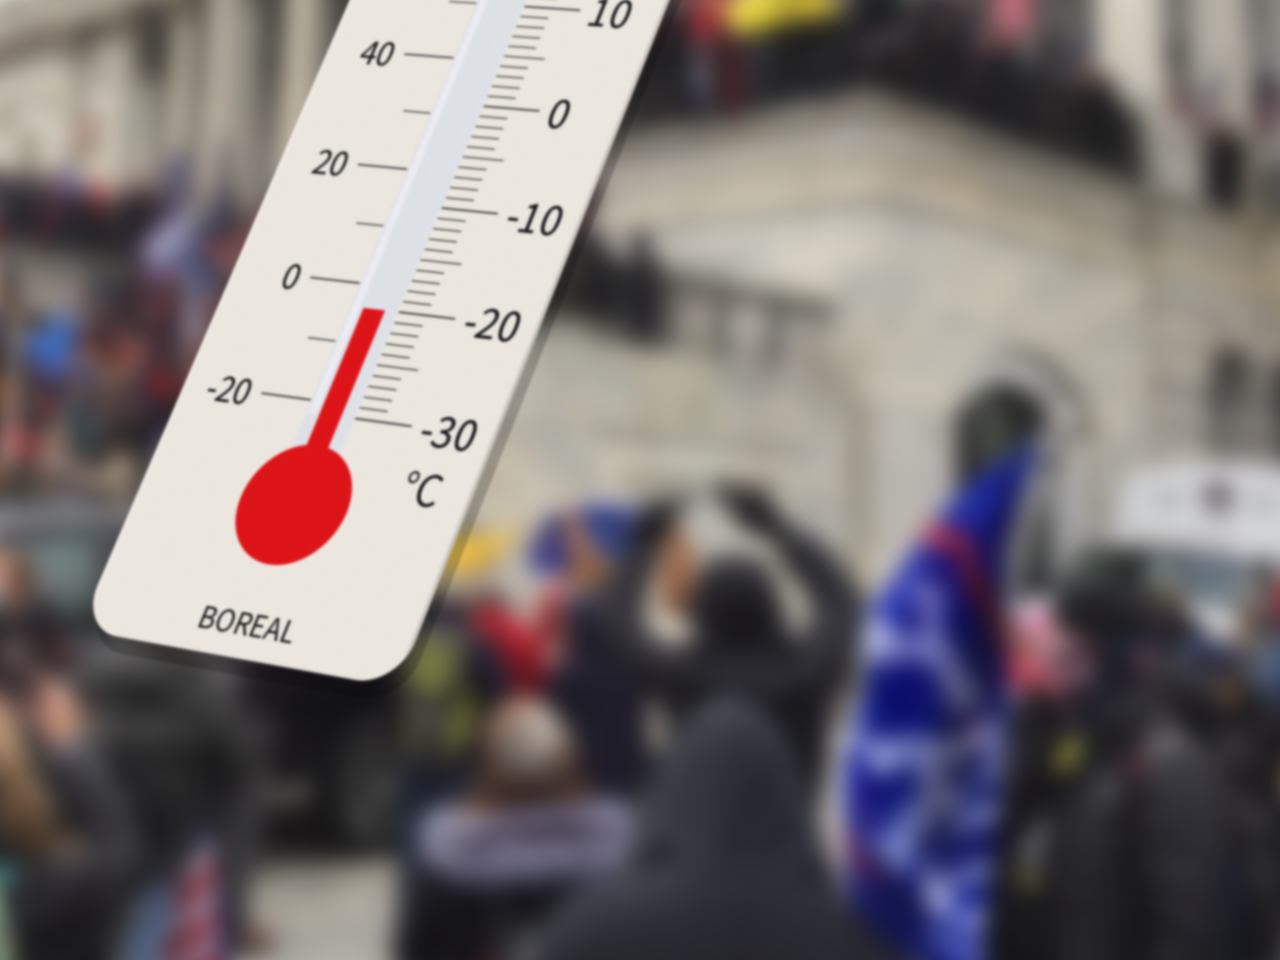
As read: value=-20 unit=°C
